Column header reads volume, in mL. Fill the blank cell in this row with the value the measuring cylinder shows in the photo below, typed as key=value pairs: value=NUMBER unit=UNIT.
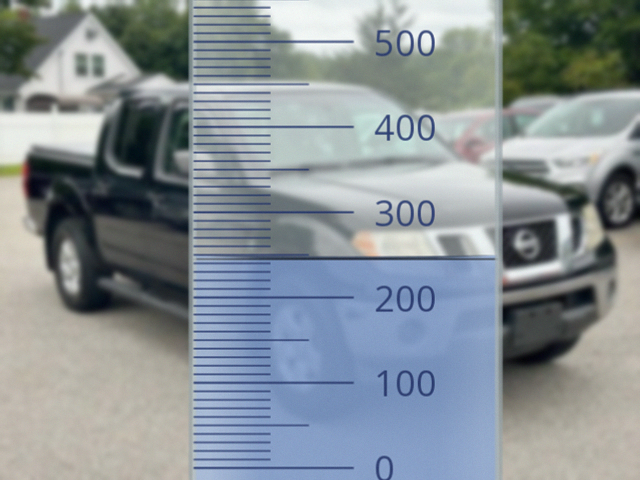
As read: value=245 unit=mL
